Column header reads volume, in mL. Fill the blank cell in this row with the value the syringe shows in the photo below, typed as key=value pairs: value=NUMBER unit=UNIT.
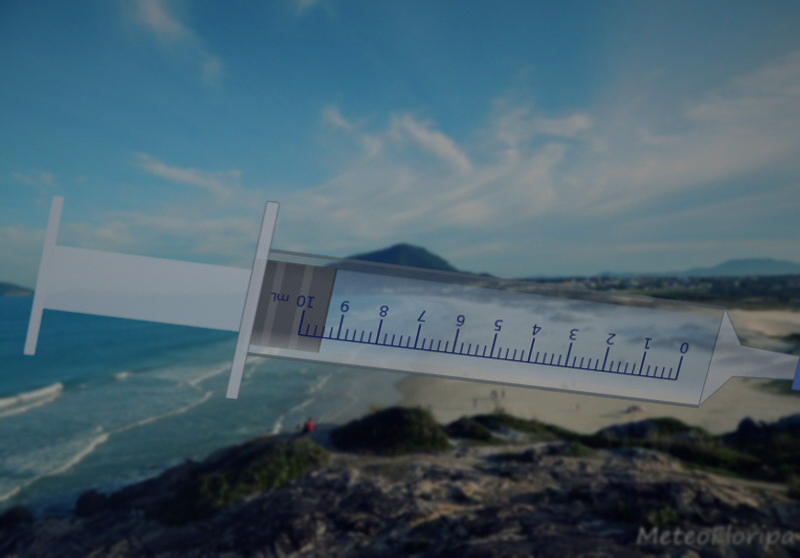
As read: value=9.4 unit=mL
